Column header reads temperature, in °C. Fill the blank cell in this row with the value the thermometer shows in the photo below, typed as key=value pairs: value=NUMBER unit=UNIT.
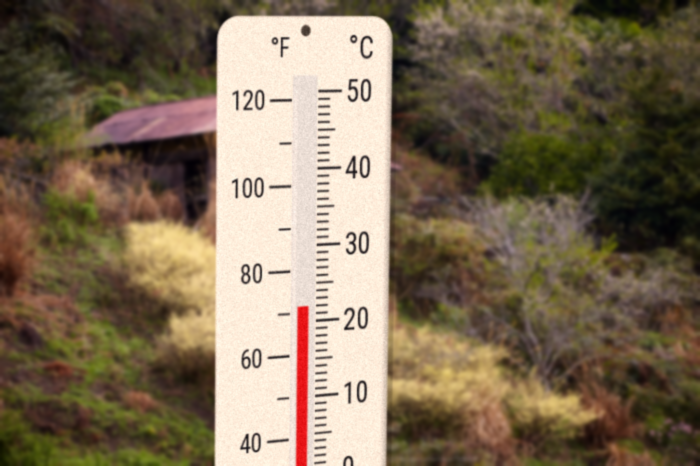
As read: value=22 unit=°C
